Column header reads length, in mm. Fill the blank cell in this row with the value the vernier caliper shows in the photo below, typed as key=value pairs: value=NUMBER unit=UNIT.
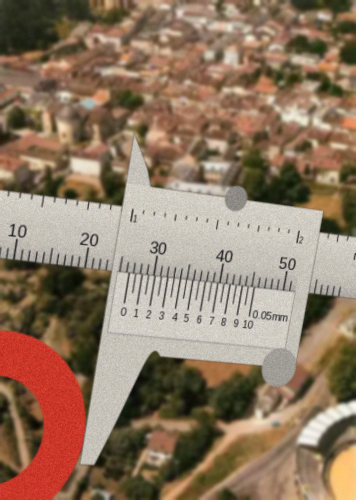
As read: value=26.4 unit=mm
